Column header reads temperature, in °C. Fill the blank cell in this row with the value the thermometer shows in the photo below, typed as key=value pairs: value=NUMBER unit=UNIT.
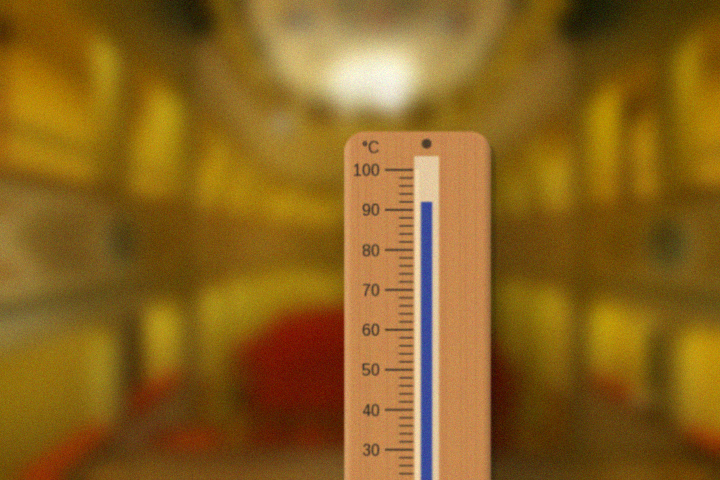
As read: value=92 unit=°C
